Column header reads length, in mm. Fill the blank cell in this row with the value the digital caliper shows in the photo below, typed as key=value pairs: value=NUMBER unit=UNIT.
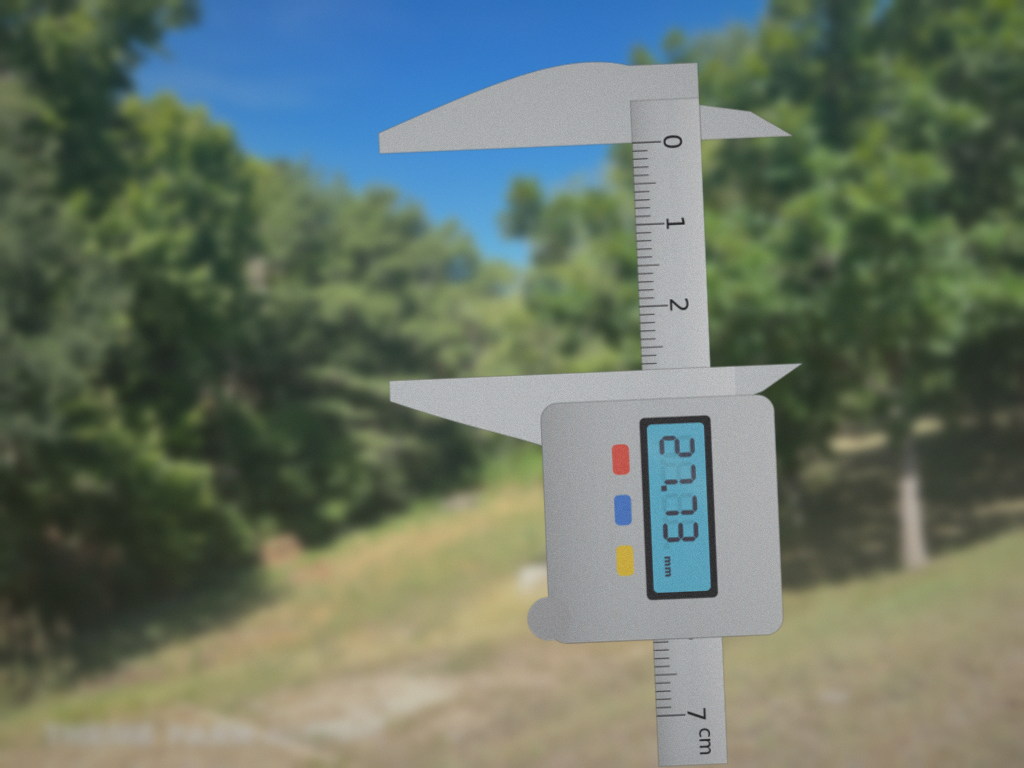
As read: value=27.73 unit=mm
